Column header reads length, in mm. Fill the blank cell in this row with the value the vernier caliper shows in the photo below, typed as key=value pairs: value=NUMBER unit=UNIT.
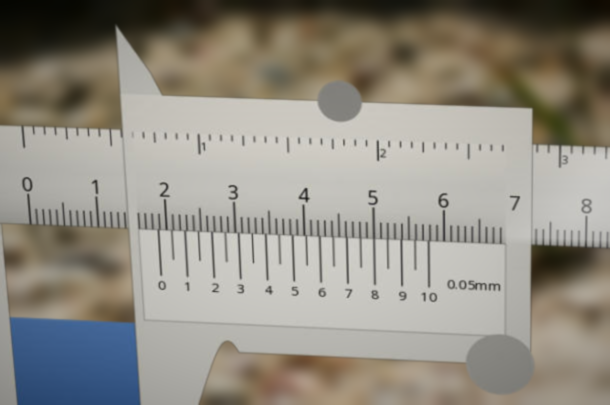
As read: value=18.8 unit=mm
